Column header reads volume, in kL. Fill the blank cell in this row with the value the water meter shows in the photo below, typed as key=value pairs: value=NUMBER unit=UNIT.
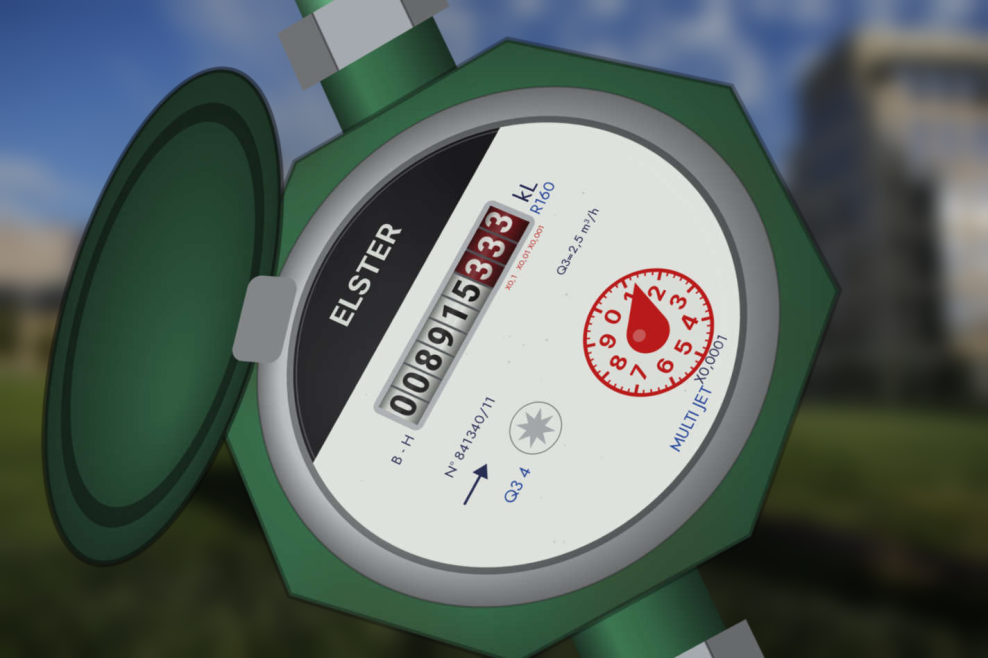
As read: value=8915.3331 unit=kL
